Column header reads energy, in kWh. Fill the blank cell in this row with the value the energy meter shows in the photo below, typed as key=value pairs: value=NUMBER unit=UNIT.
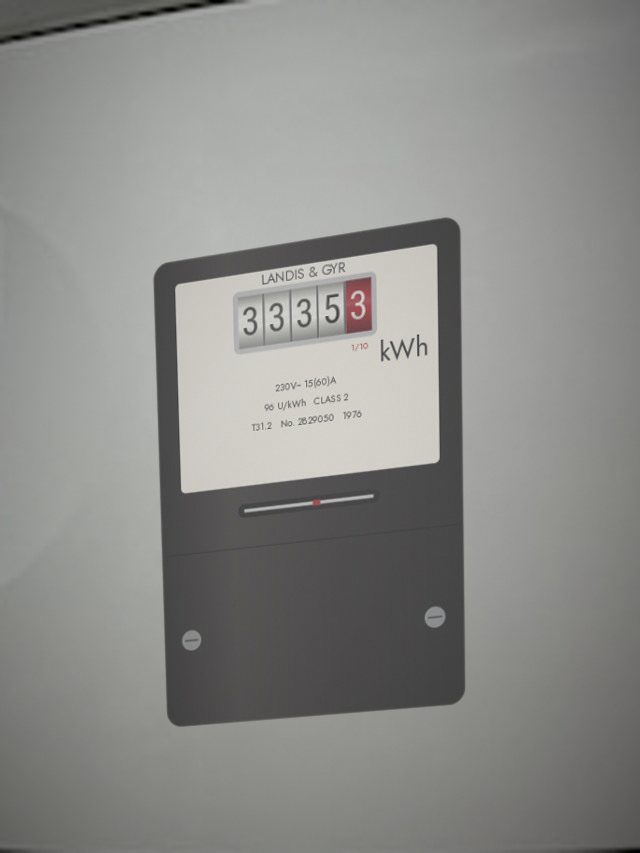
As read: value=3335.3 unit=kWh
